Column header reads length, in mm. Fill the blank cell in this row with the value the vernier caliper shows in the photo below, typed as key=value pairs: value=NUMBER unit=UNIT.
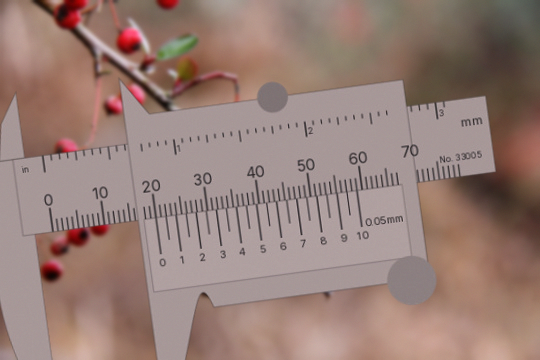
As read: value=20.0 unit=mm
